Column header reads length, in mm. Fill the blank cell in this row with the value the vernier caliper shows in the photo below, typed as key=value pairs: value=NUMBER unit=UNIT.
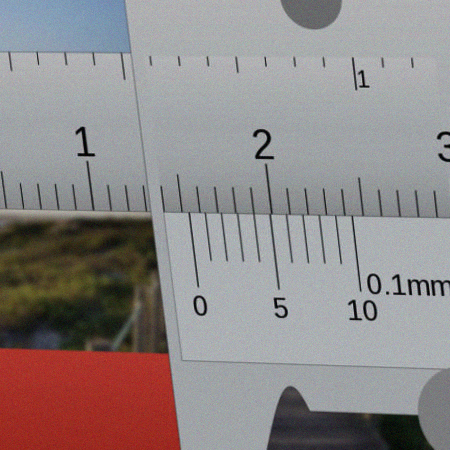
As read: value=15.4 unit=mm
